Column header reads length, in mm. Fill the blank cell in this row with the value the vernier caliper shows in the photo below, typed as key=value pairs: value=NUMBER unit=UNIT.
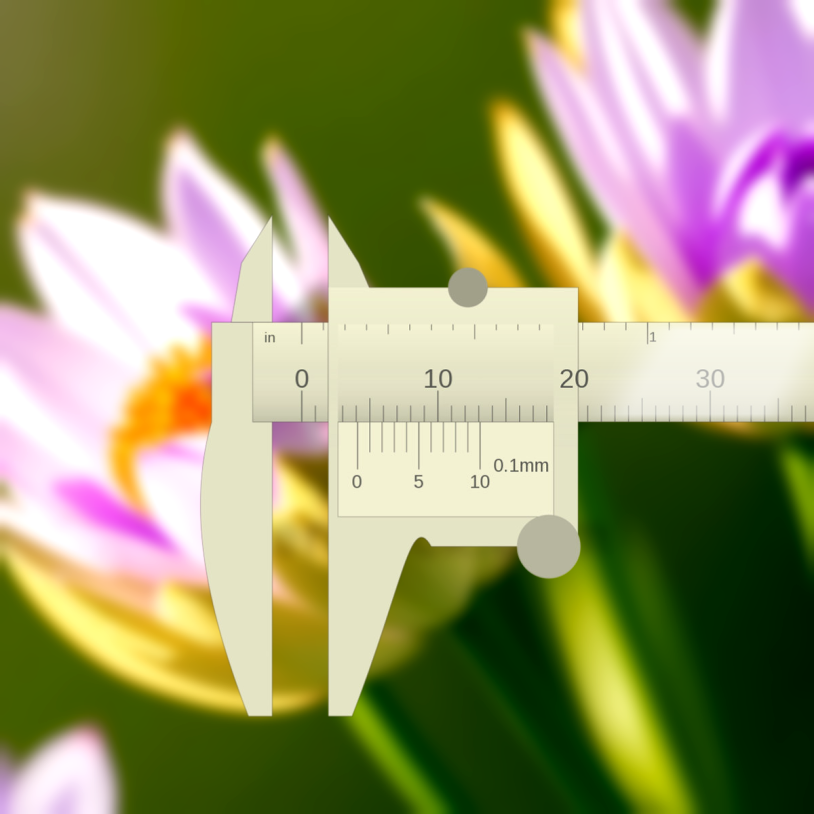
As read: value=4.1 unit=mm
